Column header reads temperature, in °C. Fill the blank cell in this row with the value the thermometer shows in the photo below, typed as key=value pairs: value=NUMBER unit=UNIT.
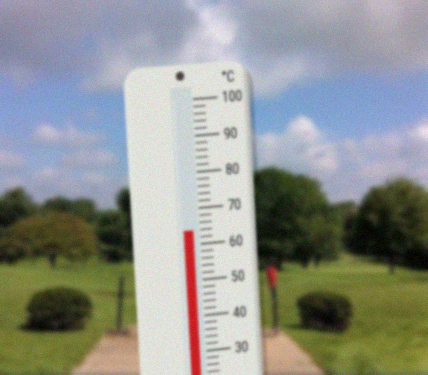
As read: value=64 unit=°C
